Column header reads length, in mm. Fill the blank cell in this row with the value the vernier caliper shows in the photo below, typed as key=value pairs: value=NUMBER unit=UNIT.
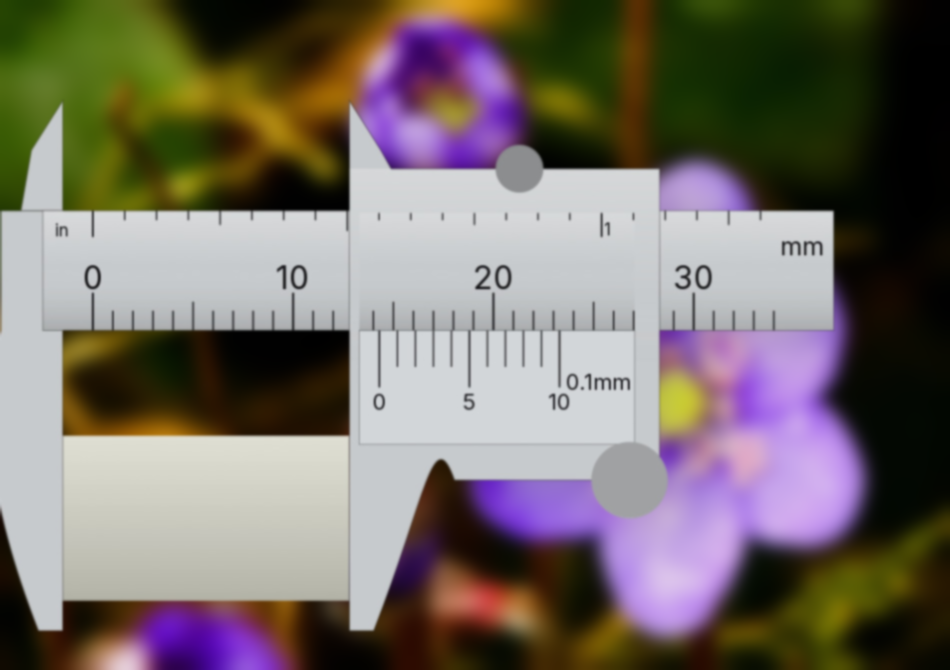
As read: value=14.3 unit=mm
